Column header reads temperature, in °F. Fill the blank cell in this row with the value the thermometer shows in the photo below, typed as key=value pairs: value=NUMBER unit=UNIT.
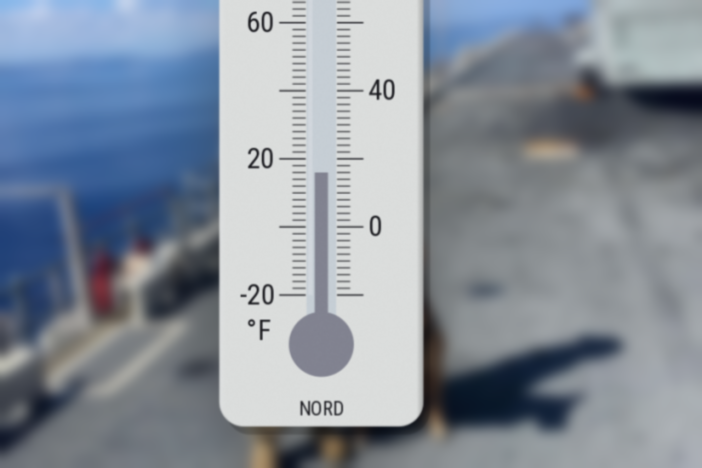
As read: value=16 unit=°F
